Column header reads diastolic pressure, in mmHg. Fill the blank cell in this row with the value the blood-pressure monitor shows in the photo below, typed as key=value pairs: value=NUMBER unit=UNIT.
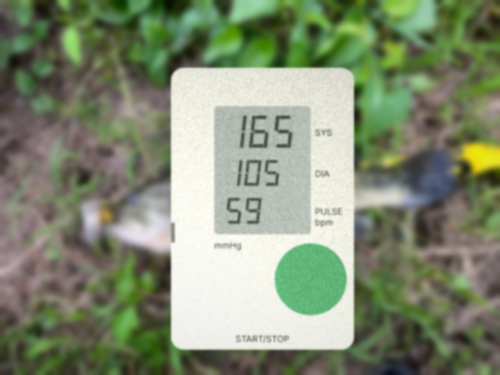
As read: value=105 unit=mmHg
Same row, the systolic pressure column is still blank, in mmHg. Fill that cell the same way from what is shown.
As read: value=165 unit=mmHg
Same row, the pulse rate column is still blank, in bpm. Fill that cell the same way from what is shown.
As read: value=59 unit=bpm
